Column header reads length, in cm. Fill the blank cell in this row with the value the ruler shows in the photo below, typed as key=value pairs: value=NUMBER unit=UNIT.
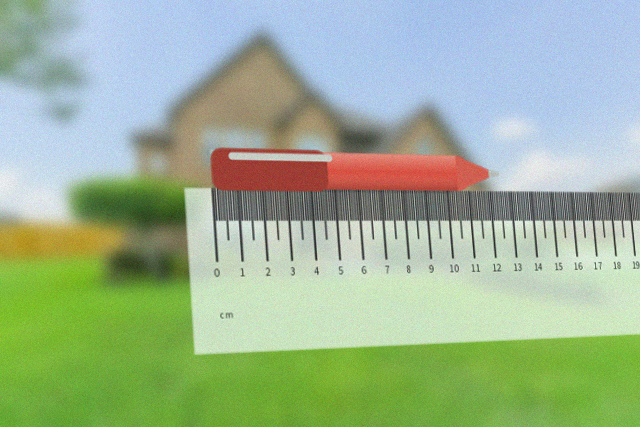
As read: value=12.5 unit=cm
